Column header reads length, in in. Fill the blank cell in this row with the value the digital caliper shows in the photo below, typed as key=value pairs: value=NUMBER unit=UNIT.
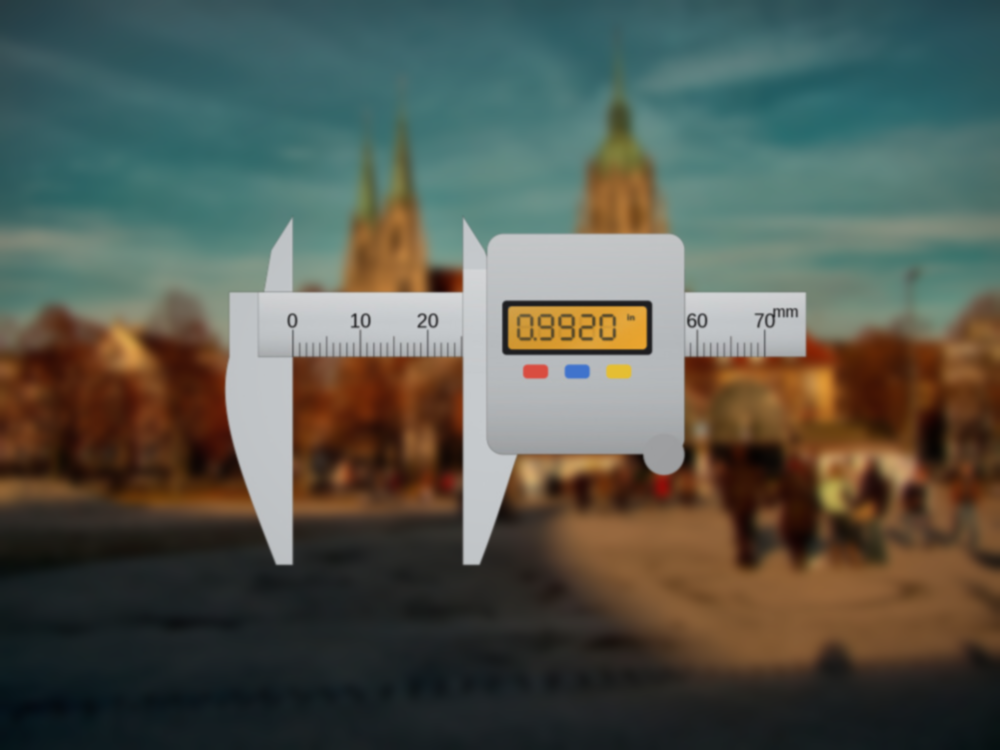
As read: value=0.9920 unit=in
